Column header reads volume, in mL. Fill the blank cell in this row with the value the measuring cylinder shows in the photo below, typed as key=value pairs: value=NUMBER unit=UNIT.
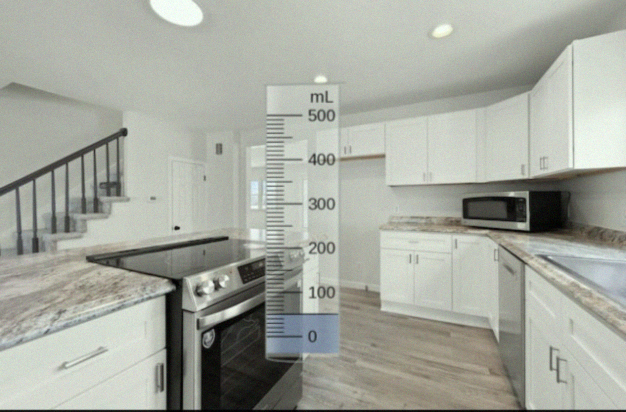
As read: value=50 unit=mL
